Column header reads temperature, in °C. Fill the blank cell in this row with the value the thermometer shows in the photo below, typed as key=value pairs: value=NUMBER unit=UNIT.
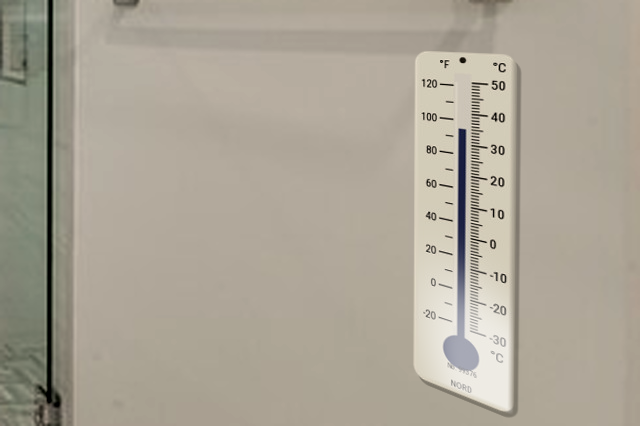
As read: value=35 unit=°C
